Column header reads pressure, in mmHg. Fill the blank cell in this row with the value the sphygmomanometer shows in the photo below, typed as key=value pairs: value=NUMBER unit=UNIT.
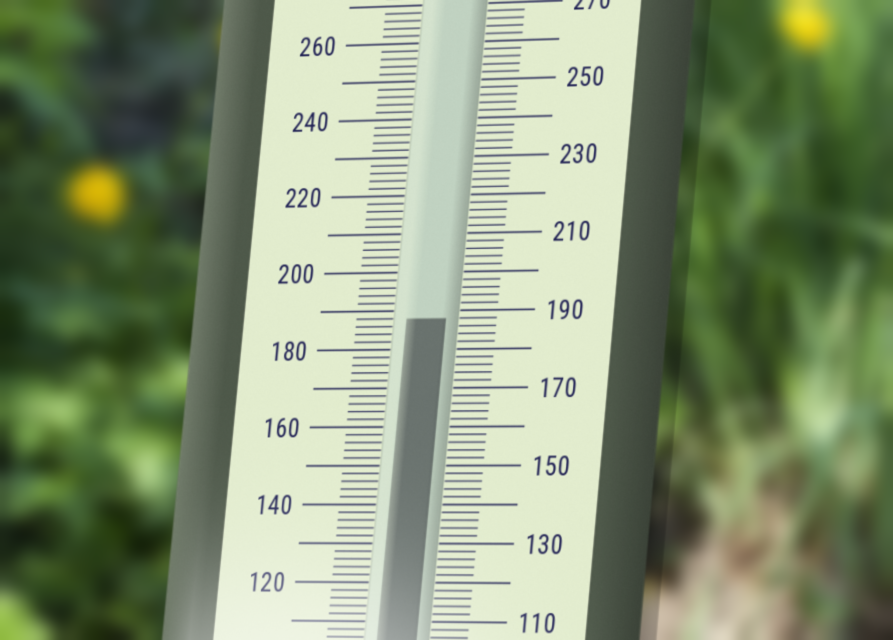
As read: value=188 unit=mmHg
